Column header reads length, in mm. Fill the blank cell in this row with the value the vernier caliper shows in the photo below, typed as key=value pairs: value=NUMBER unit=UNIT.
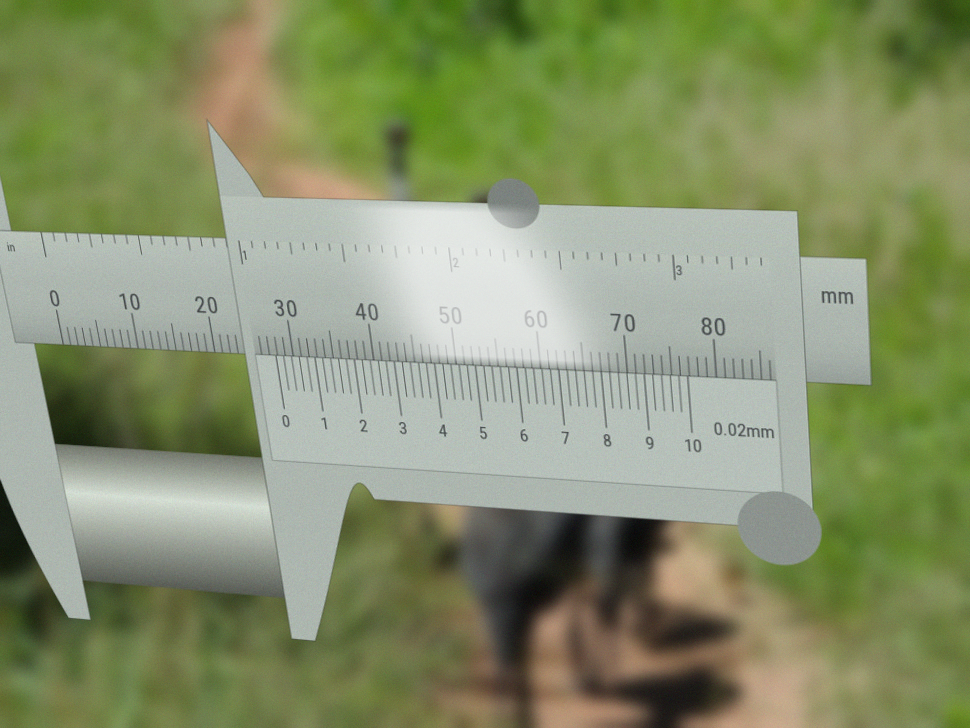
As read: value=27.8 unit=mm
